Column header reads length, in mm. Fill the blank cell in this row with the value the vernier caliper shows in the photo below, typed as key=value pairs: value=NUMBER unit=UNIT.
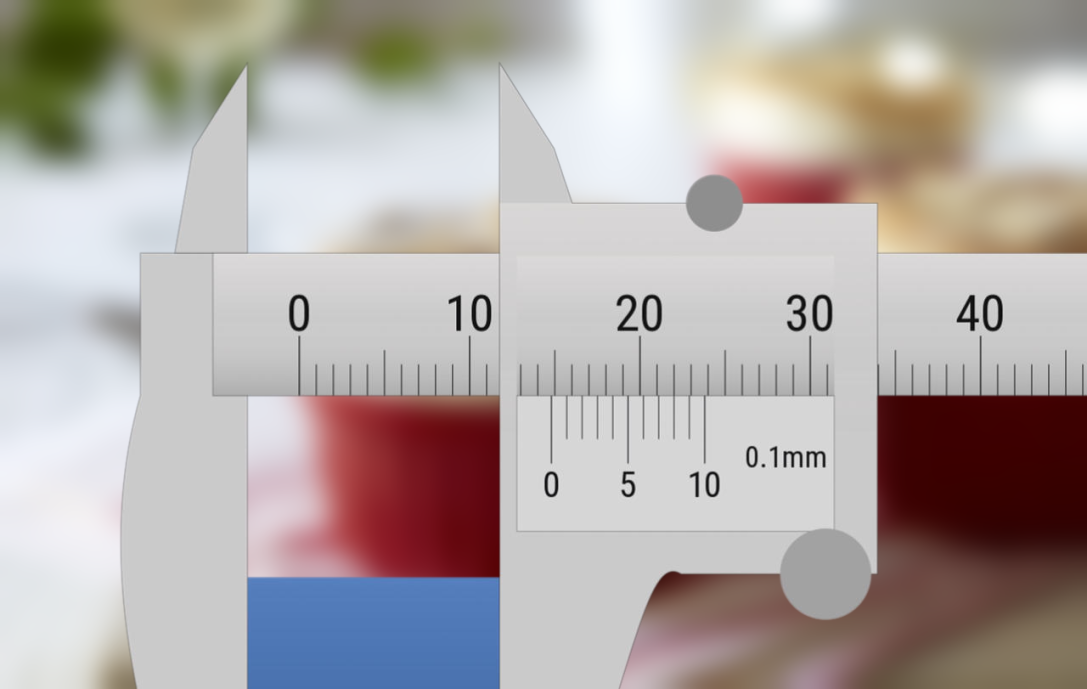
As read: value=14.8 unit=mm
